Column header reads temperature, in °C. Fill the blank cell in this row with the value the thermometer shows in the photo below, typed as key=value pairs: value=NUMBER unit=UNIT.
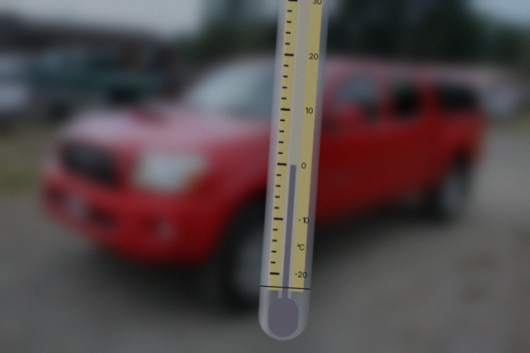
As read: value=0 unit=°C
